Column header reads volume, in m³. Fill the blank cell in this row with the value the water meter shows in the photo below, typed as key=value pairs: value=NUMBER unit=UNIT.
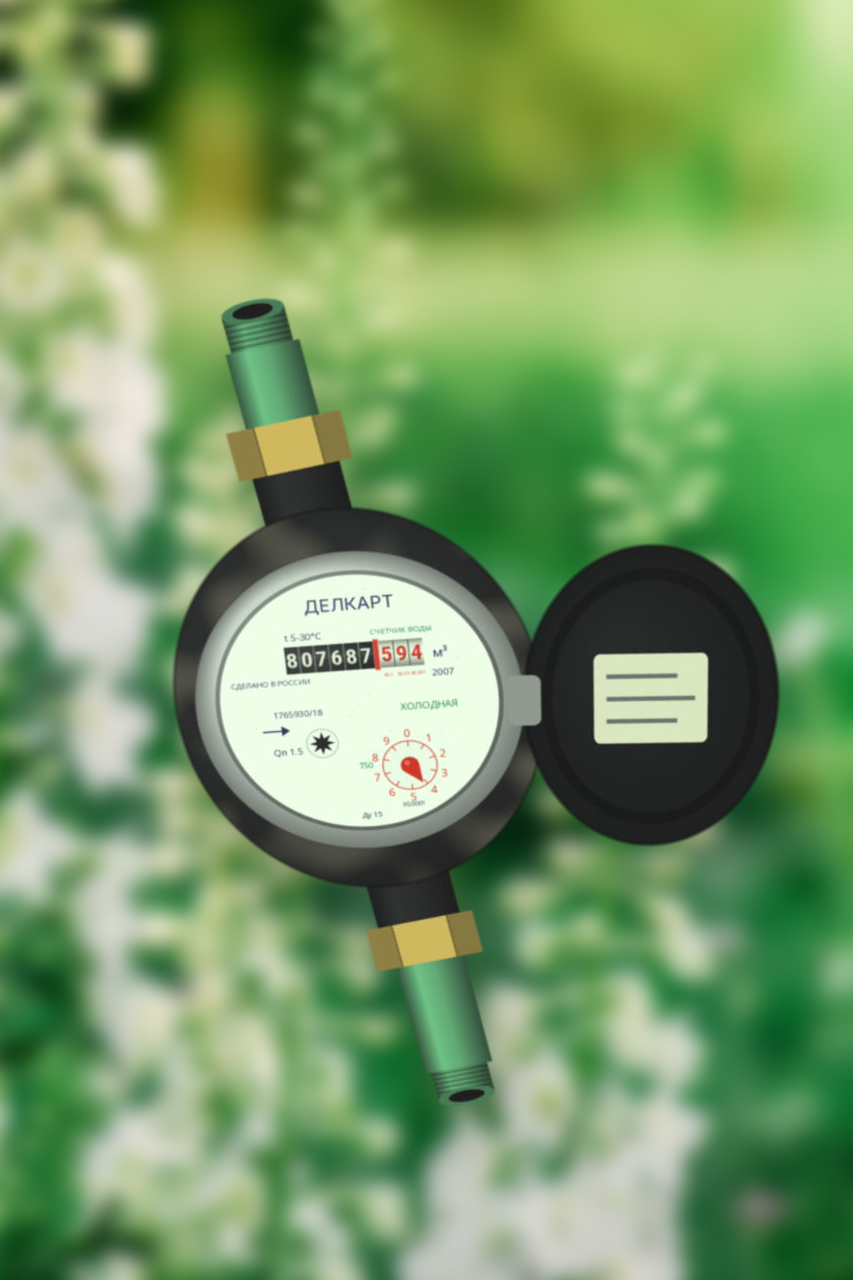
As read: value=807687.5944 unit=m³
